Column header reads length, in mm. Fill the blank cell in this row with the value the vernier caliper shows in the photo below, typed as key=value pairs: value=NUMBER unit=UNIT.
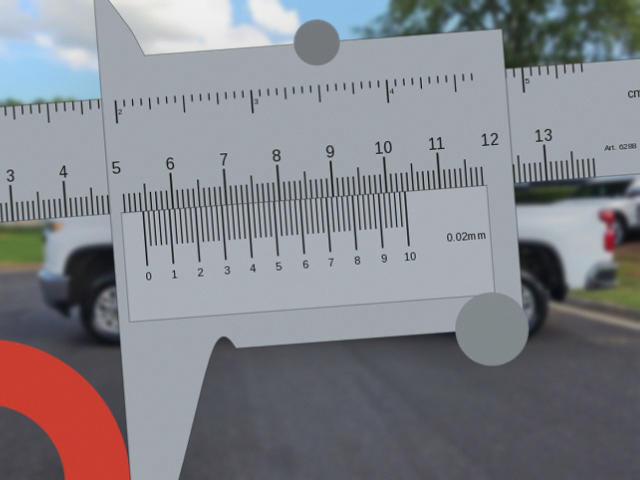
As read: value=54.4 unit=mm
